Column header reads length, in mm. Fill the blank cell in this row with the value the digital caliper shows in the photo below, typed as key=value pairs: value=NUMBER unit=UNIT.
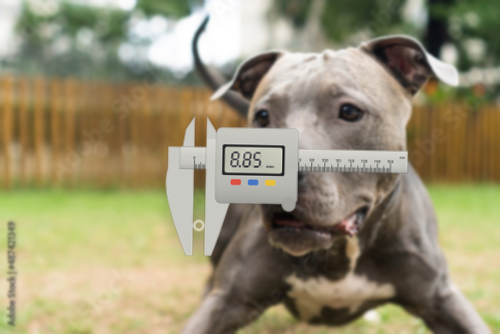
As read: value=8.85 unit=mm
